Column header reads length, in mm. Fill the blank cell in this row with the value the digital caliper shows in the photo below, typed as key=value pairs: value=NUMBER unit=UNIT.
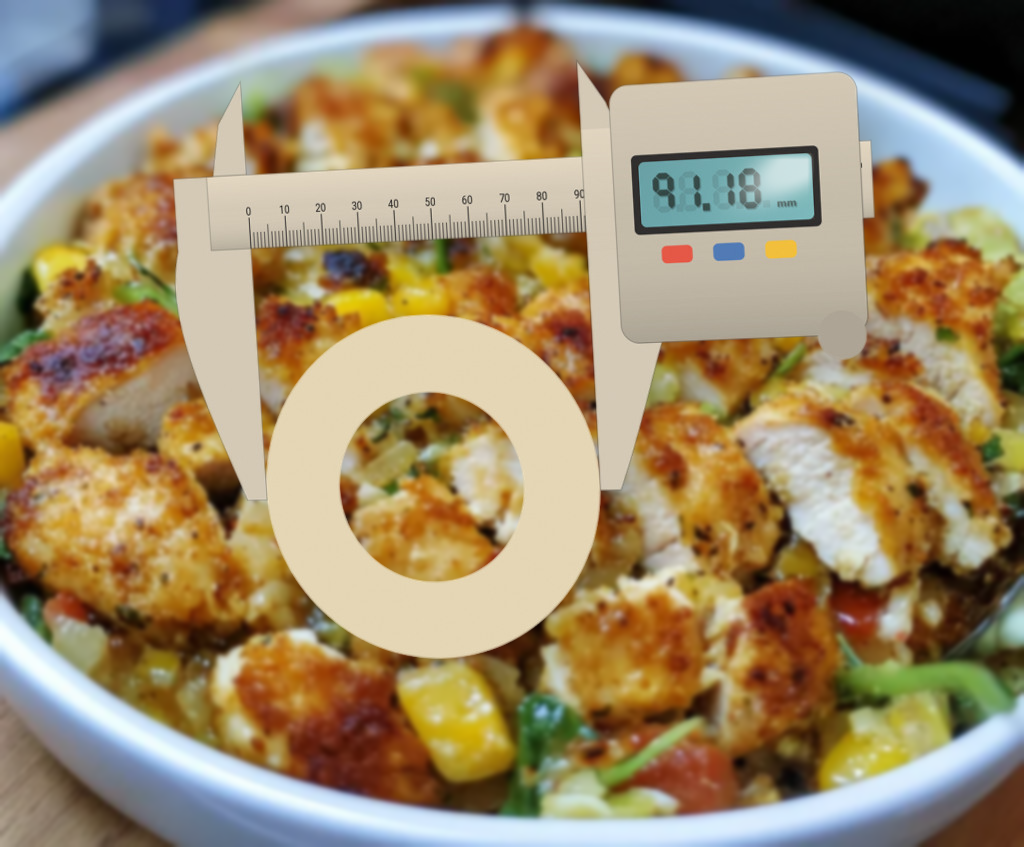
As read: value=91.18 unit=mm
